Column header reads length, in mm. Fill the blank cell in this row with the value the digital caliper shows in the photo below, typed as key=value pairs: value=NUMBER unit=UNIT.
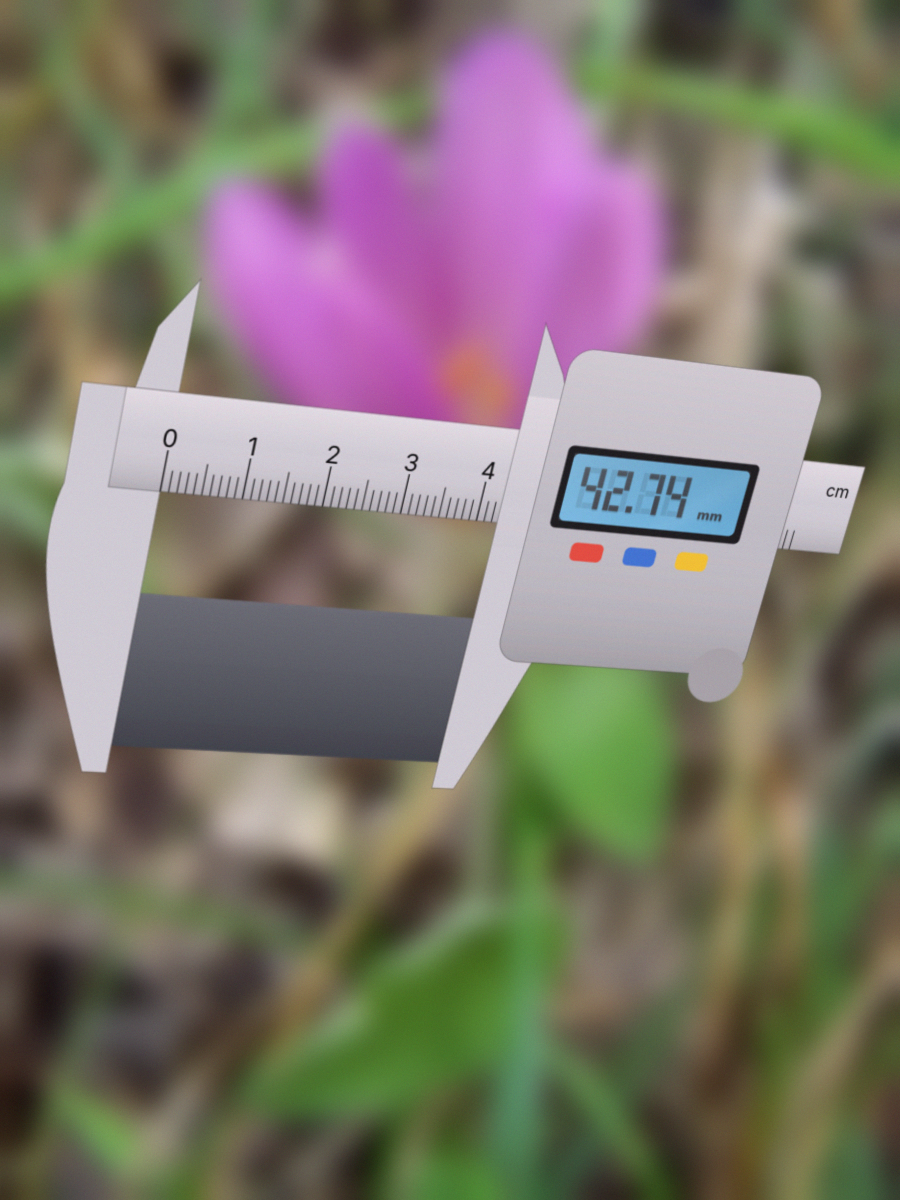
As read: value=42.74 unit=mm
